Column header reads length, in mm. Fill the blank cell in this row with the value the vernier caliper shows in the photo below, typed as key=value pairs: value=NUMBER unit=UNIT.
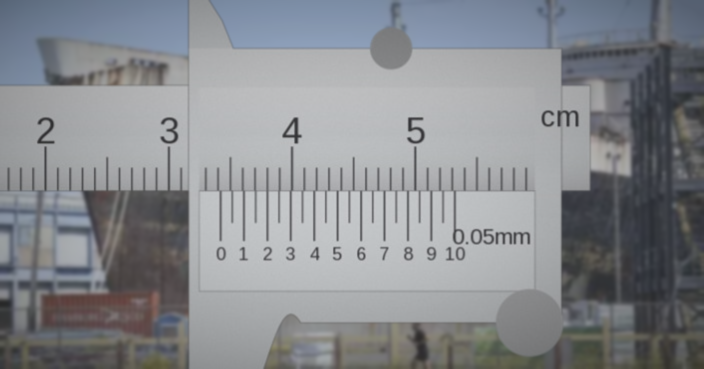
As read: value=34.2 unit=mm
